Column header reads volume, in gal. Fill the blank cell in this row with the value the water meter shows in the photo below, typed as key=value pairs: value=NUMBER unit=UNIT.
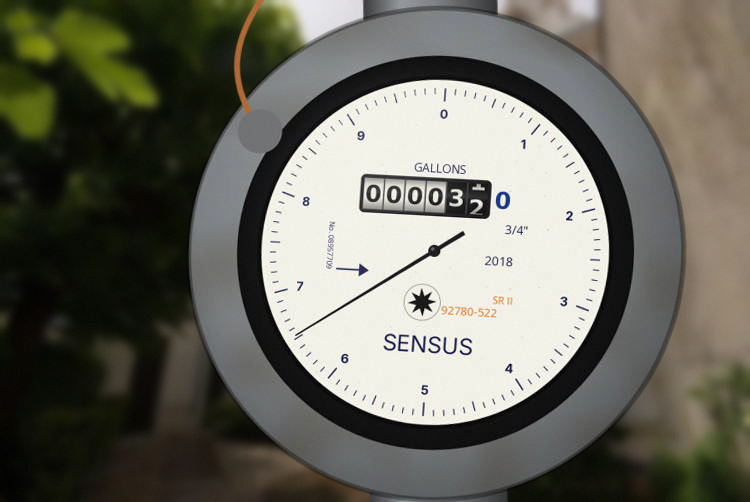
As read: value=316.5 unit=gal
